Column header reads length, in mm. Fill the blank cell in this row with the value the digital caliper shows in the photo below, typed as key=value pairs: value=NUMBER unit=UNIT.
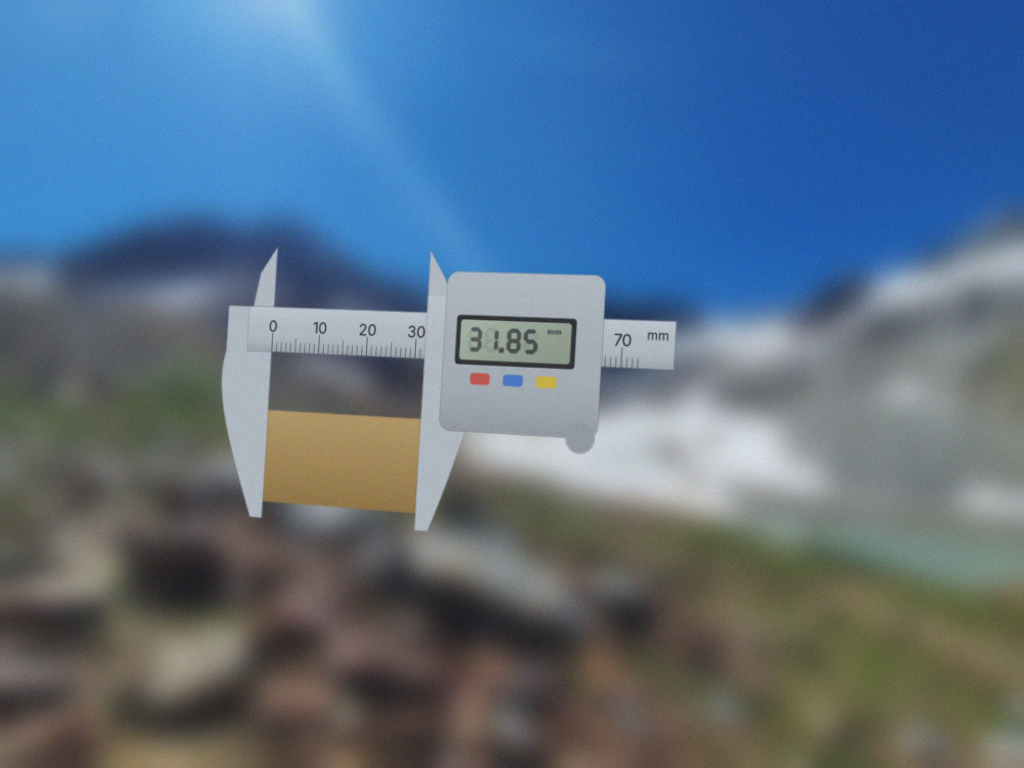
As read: value=31.85 unit=mm
